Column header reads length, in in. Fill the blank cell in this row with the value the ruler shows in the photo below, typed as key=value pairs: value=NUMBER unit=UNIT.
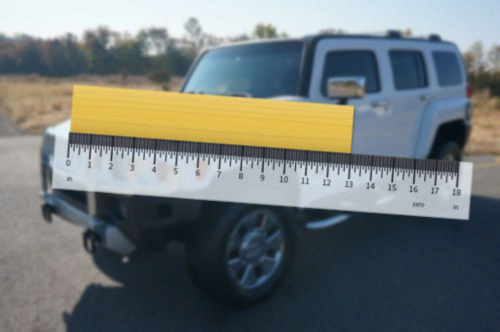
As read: value=13 unit=in
